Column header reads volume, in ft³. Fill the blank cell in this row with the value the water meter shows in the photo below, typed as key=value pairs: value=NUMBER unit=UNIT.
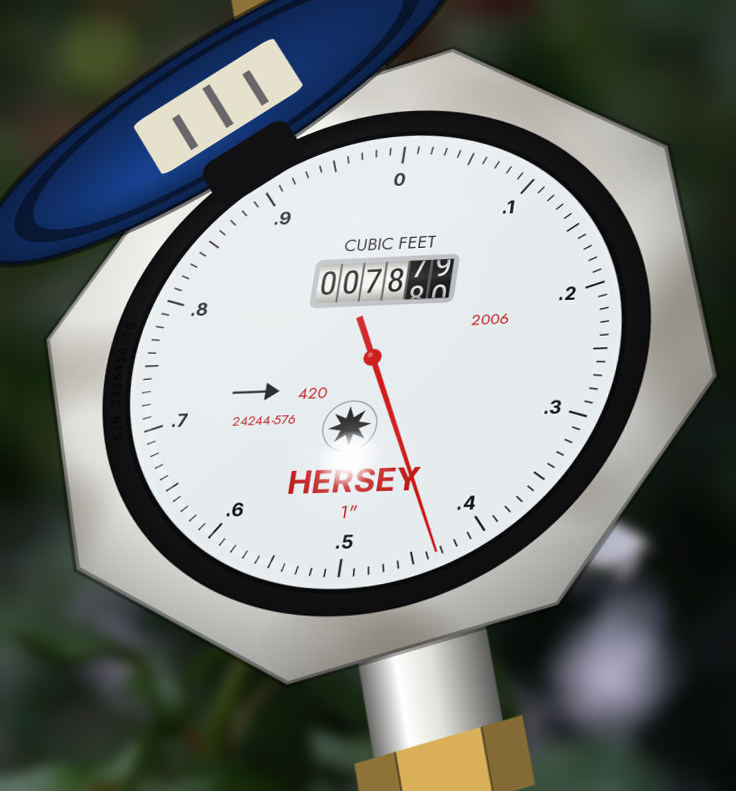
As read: value=7879.43 unit=ft³
